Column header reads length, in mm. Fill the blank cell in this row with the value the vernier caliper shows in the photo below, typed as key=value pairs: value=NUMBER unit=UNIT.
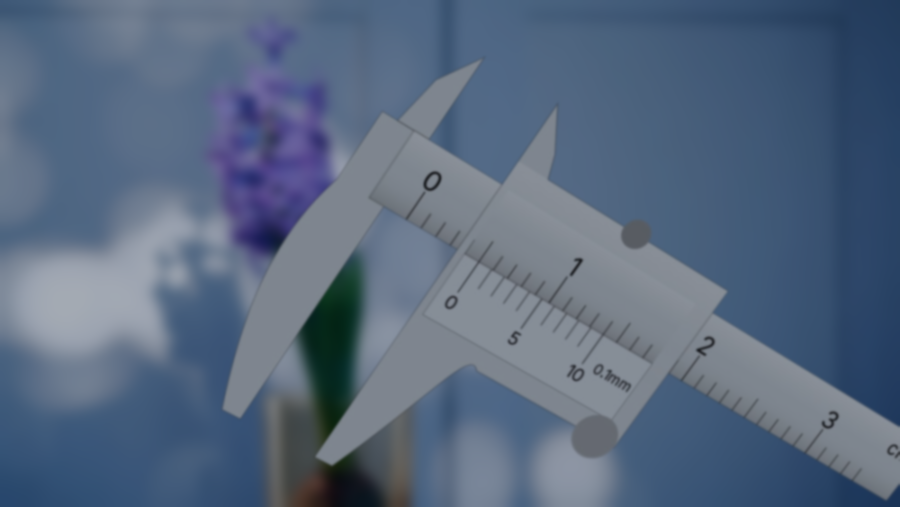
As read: value=5.0 unit=mm
